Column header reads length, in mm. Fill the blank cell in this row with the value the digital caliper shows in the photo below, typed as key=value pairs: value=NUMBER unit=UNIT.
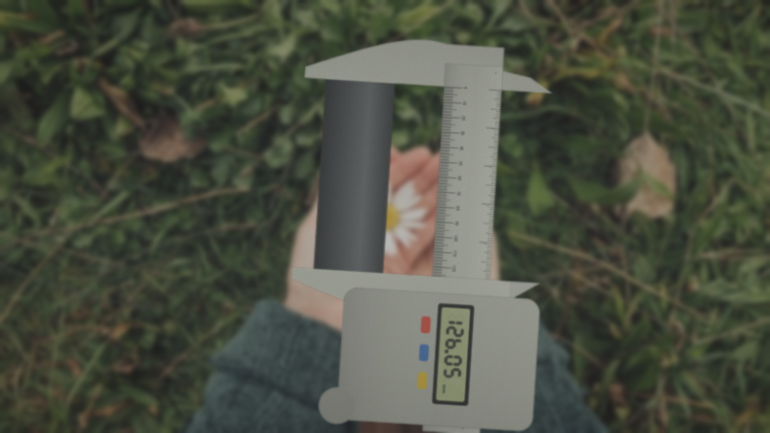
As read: value=126.05 unit=mm
